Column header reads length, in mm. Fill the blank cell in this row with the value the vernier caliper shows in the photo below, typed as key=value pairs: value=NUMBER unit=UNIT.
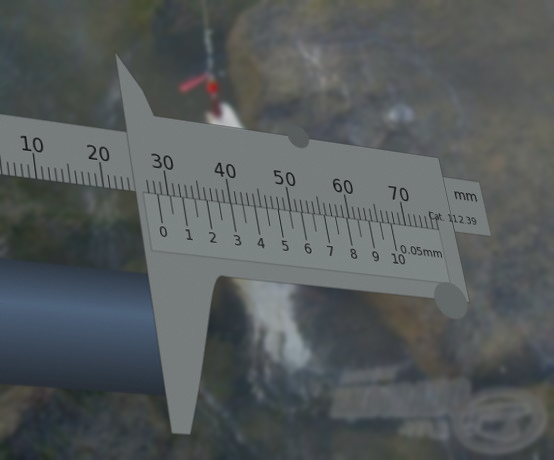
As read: value=28.4 unit=mm
